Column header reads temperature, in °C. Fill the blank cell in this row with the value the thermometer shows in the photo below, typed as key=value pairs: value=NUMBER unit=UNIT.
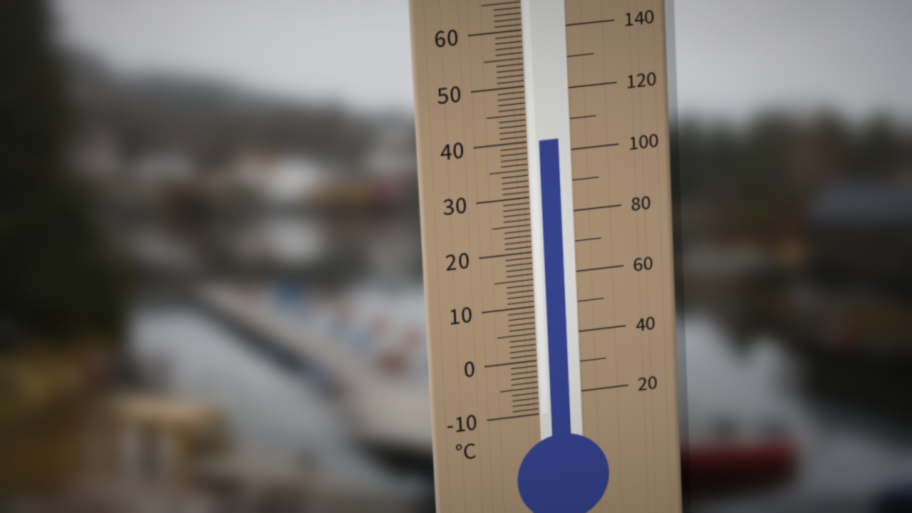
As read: value=40 unit=°C
